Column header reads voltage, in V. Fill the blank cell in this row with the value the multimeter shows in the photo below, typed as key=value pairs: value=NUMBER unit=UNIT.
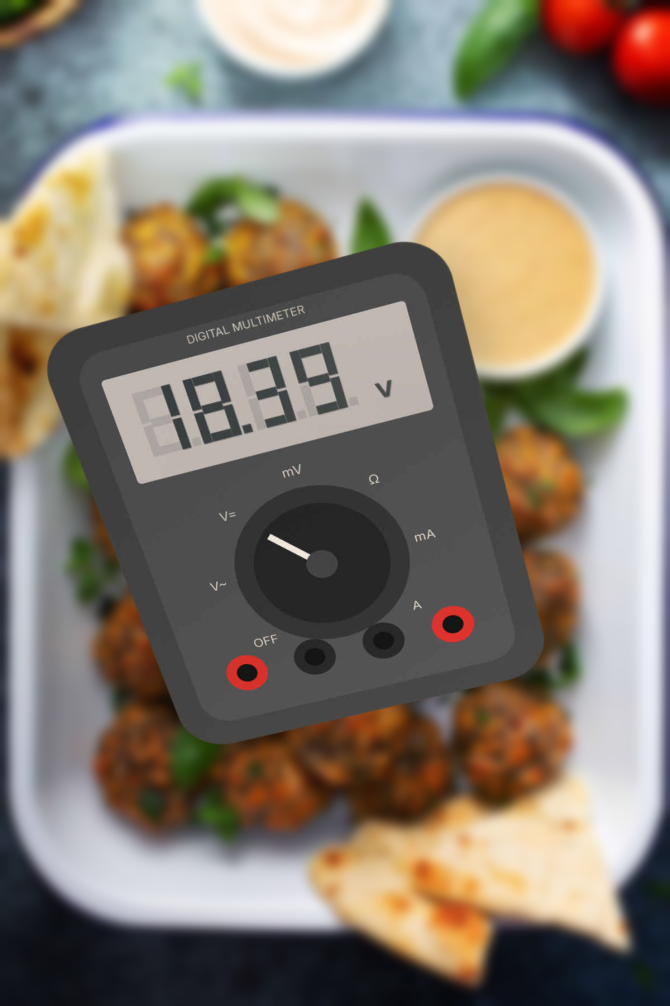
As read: value=18.39 unit=V
